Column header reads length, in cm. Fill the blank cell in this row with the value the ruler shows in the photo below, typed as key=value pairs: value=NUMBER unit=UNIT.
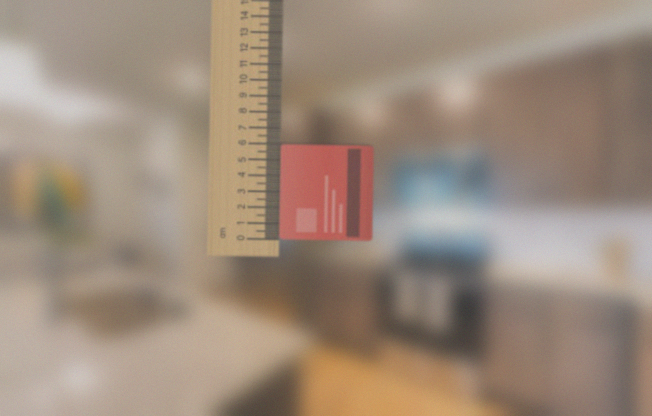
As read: value=6 unit=cm
